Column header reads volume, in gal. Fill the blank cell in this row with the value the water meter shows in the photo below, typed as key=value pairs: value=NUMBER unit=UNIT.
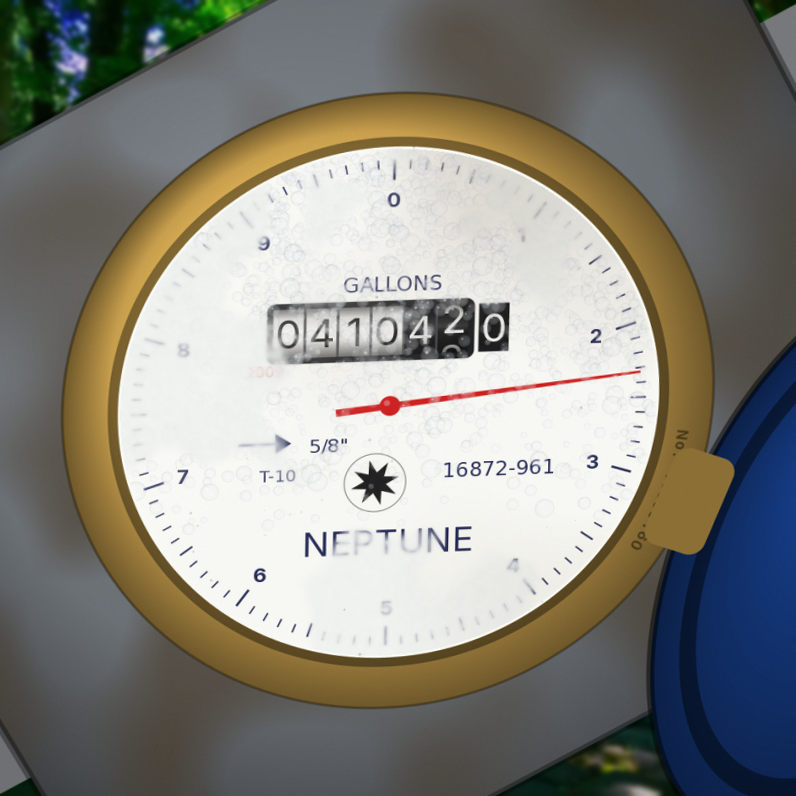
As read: value=410422.3 unit=gal
